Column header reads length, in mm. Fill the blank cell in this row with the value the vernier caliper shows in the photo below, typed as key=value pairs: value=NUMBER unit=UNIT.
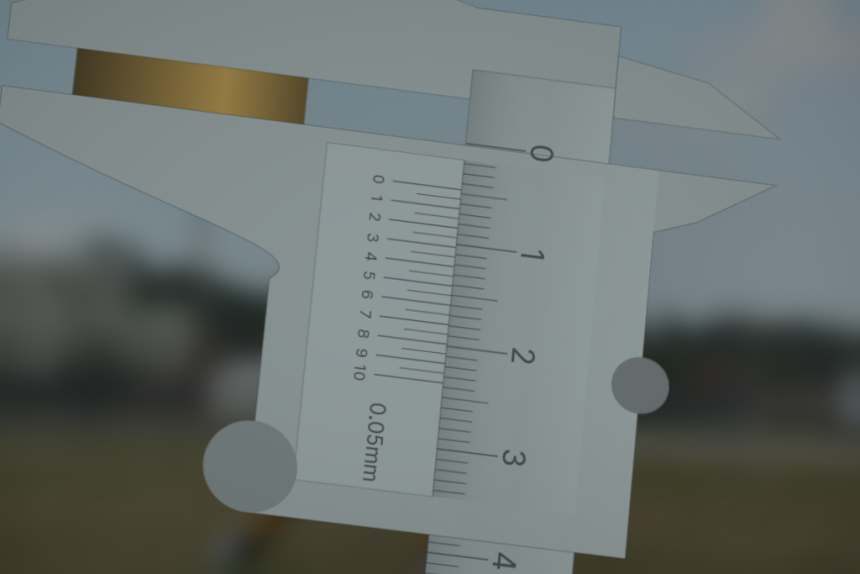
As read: value=4.6 unit=mm
